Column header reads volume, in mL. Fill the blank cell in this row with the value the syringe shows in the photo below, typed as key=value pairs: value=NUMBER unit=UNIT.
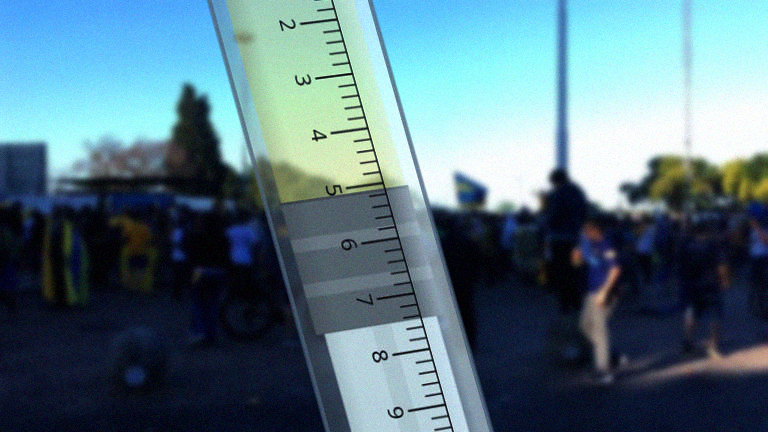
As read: value=5.1 unit=mL
